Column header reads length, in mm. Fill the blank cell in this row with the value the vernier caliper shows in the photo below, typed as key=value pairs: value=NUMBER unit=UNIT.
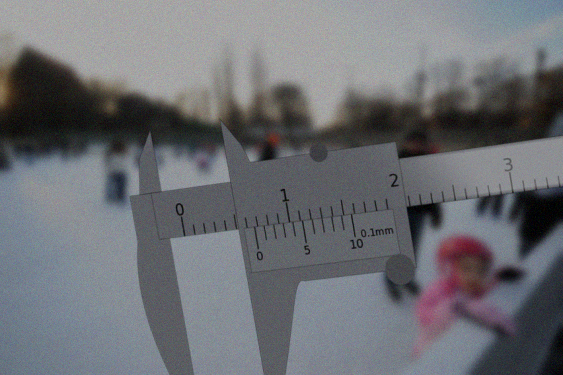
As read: value=6.7 unit=mm
